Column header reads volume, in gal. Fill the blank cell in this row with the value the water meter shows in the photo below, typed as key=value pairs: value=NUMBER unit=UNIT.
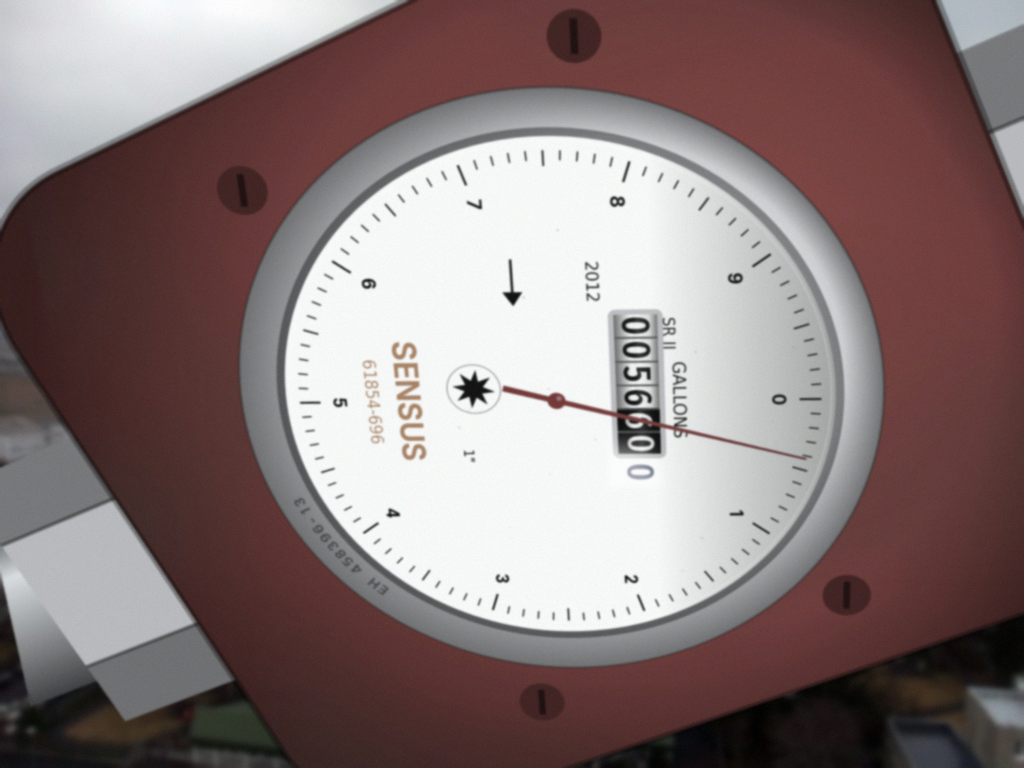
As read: value=56600.4 unit=gal
